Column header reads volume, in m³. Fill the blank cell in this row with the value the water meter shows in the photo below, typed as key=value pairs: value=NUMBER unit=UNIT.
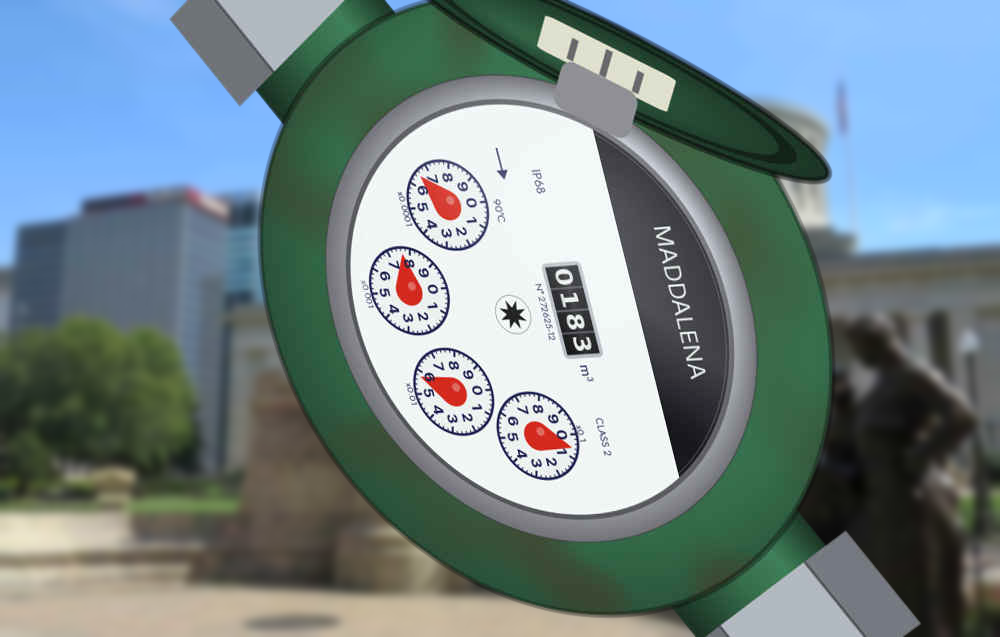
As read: value=183.0576 unit=m³
